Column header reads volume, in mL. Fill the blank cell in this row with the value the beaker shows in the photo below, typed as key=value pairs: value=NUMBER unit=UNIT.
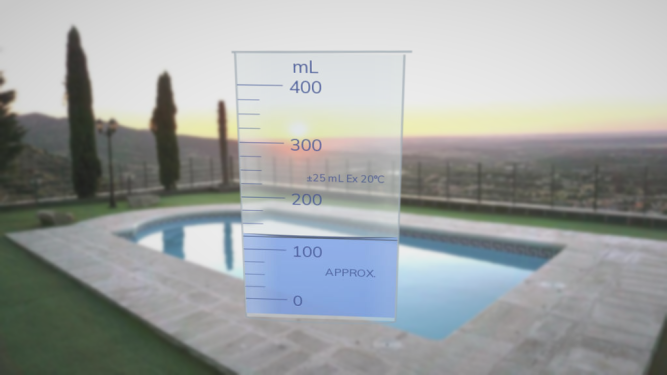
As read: value=125 unit=mL
